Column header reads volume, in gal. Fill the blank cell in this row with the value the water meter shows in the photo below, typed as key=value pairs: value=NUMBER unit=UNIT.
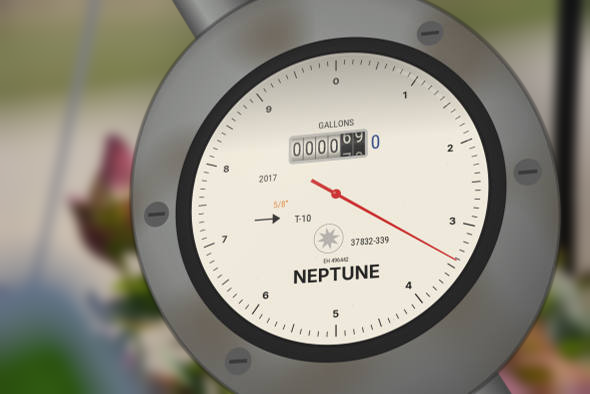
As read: value=693.4 unit=gal
